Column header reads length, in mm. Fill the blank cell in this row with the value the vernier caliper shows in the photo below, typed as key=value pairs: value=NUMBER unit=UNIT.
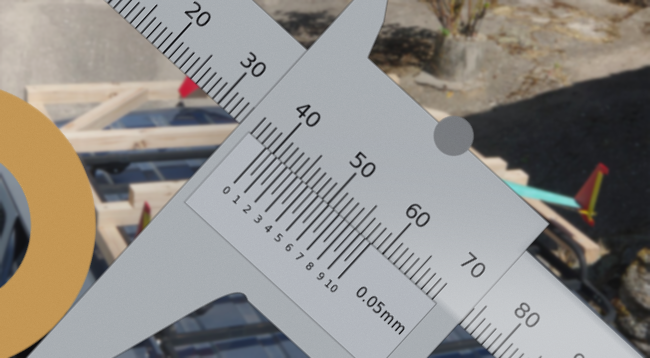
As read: value=38.8 unit=mm
